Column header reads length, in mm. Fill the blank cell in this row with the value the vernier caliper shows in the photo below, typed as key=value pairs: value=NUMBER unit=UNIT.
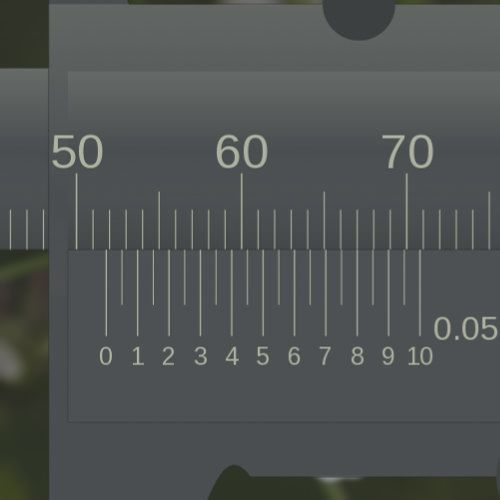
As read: value=51.8 unit=mm
